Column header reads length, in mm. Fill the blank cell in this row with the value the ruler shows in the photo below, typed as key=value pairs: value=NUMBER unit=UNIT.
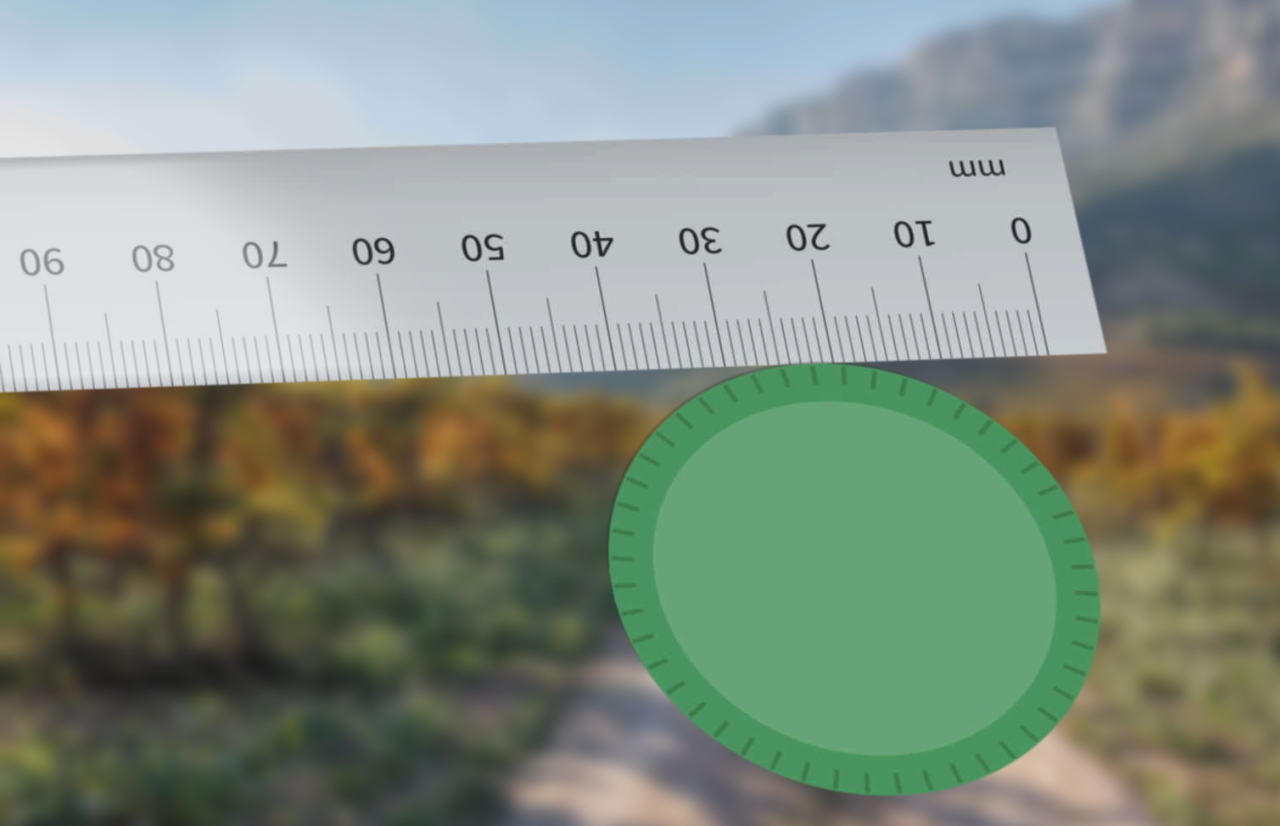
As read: value=44 unit=mm
